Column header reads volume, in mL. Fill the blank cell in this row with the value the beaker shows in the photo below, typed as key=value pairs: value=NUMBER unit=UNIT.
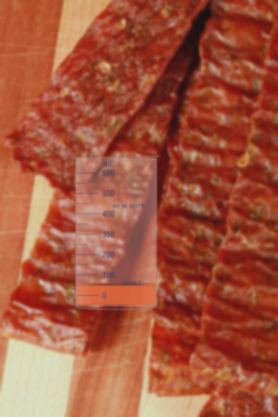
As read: value=50 unit=mL
